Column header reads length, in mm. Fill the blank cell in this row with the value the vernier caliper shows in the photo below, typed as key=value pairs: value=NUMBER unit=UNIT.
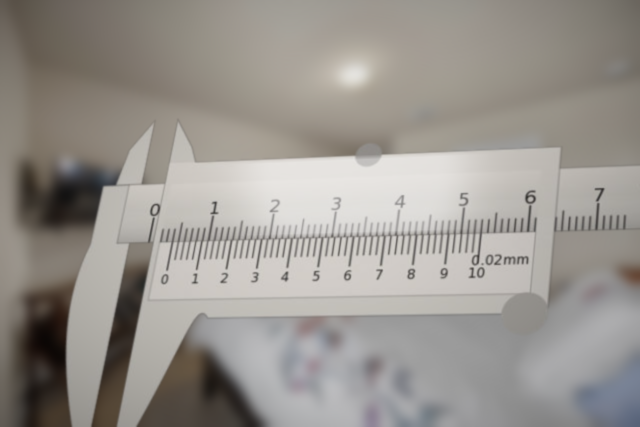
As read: value=4.0 unit=mm
